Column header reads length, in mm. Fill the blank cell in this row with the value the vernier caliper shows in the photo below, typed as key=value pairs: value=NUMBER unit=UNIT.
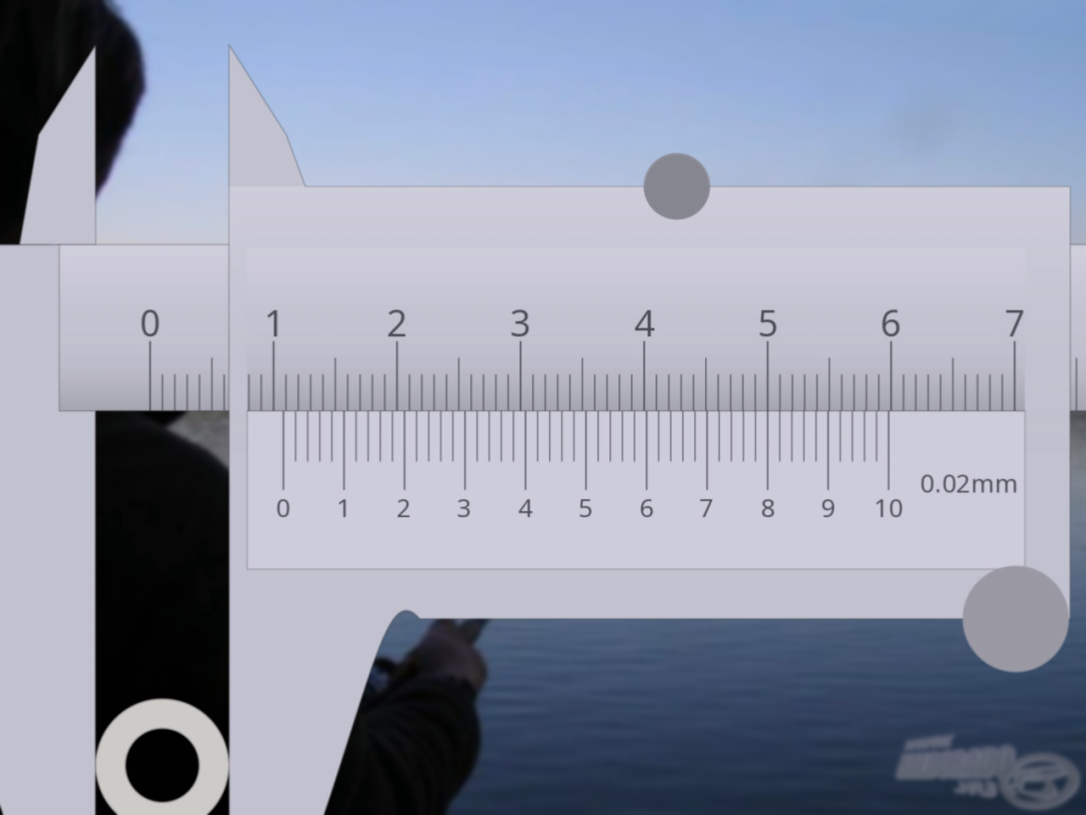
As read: value=10.8 unit=mm
